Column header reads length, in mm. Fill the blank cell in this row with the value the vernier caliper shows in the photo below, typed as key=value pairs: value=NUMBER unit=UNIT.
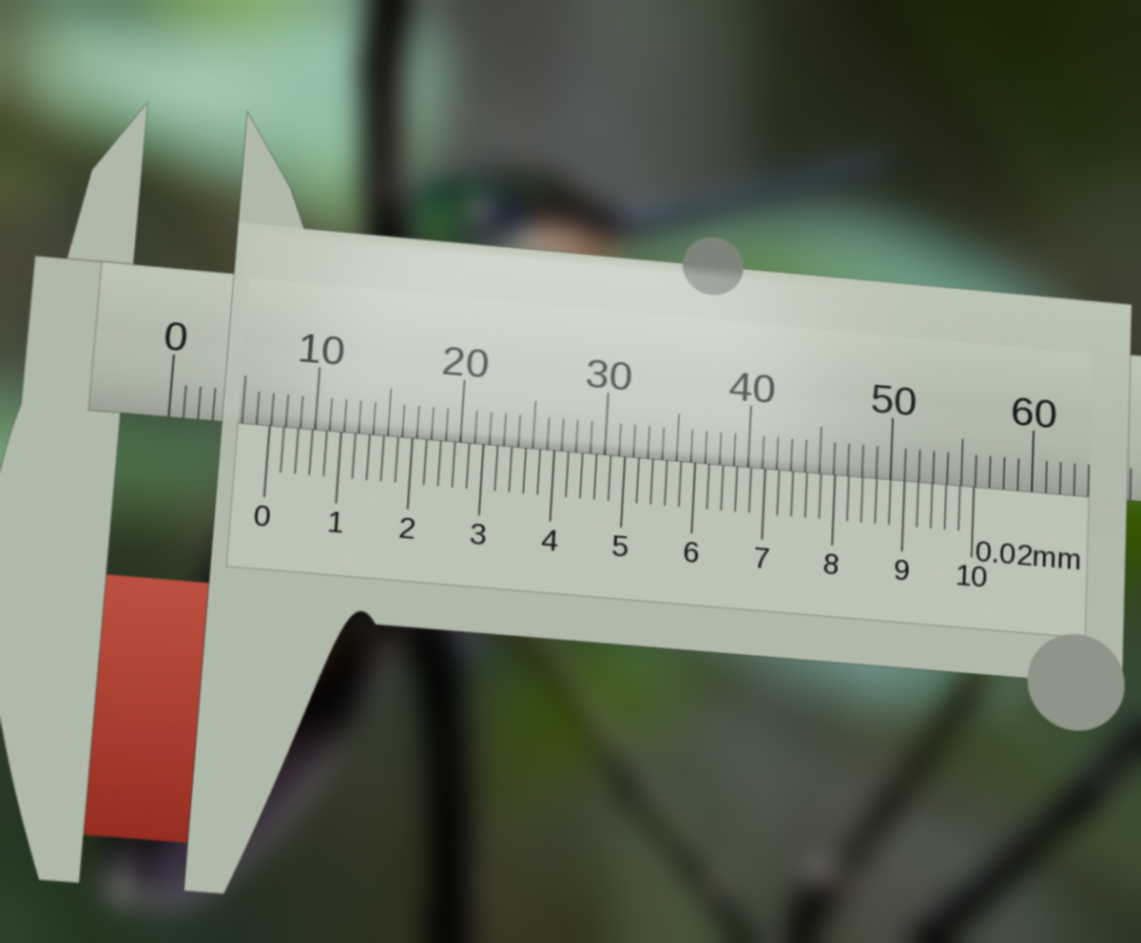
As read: value=6.9 unit=mm
